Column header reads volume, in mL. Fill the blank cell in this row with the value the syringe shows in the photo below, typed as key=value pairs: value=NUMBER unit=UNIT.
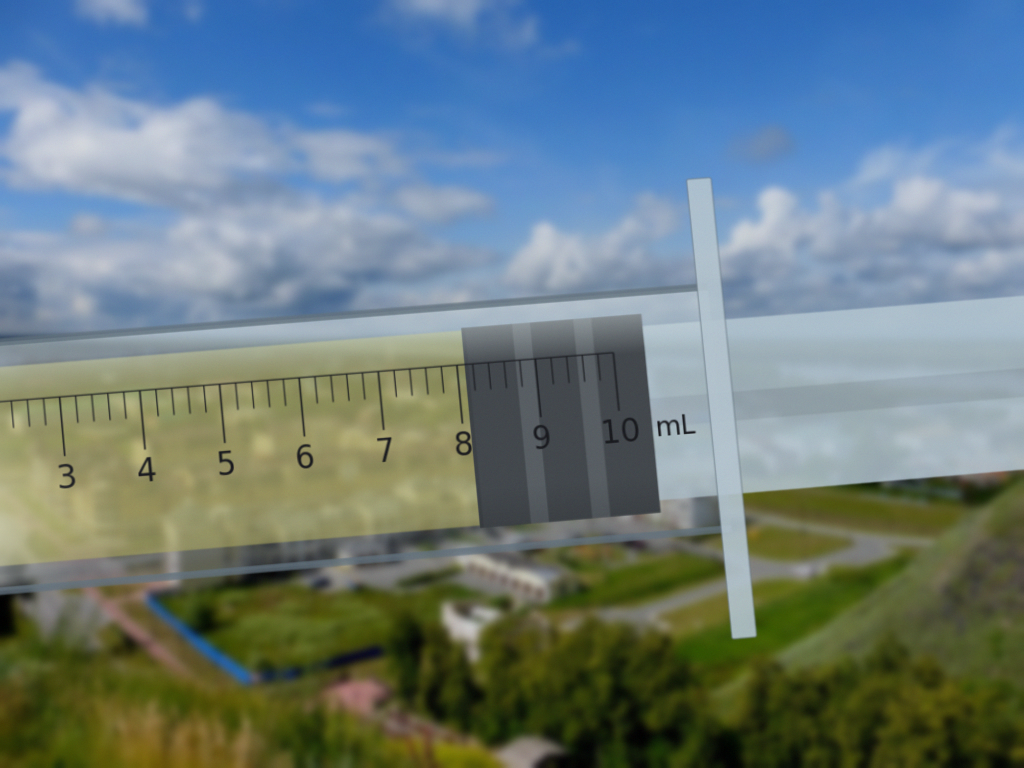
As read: value=8.1 unit=mL
